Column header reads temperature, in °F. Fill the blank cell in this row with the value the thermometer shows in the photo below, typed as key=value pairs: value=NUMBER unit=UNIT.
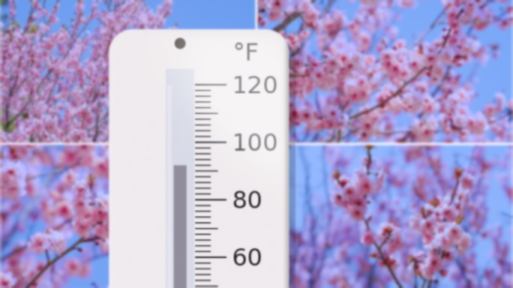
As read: value=92 unit=°F
